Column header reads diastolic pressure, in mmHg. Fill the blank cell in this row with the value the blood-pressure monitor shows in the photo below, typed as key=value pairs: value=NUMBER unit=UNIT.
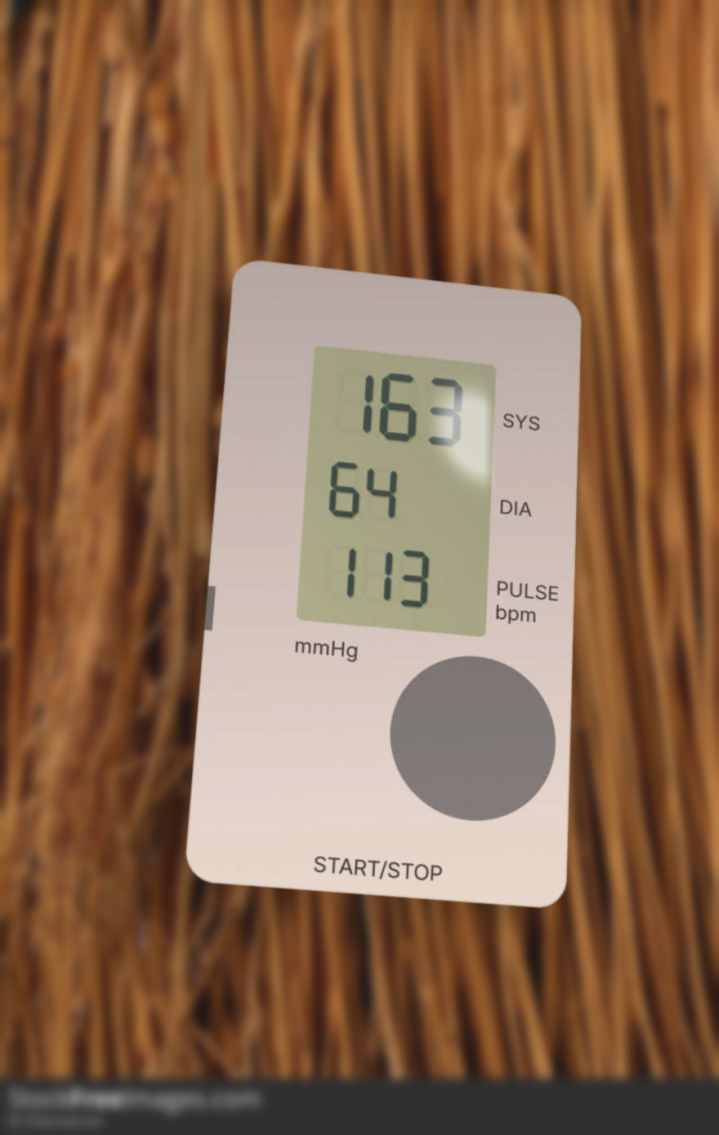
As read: value=64 unit=mmHg
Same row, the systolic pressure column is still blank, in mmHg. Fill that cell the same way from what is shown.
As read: value=163 unit=mmHg
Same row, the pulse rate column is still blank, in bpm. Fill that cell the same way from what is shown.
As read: value=113 unit=bpm
